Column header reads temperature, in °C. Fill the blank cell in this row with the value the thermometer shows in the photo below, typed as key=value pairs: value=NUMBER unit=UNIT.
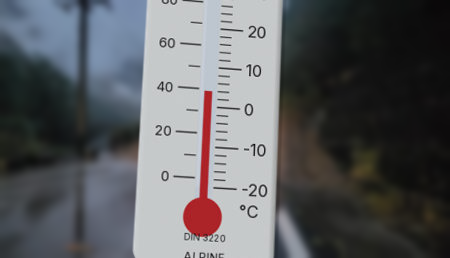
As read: value=4 unit=°C
